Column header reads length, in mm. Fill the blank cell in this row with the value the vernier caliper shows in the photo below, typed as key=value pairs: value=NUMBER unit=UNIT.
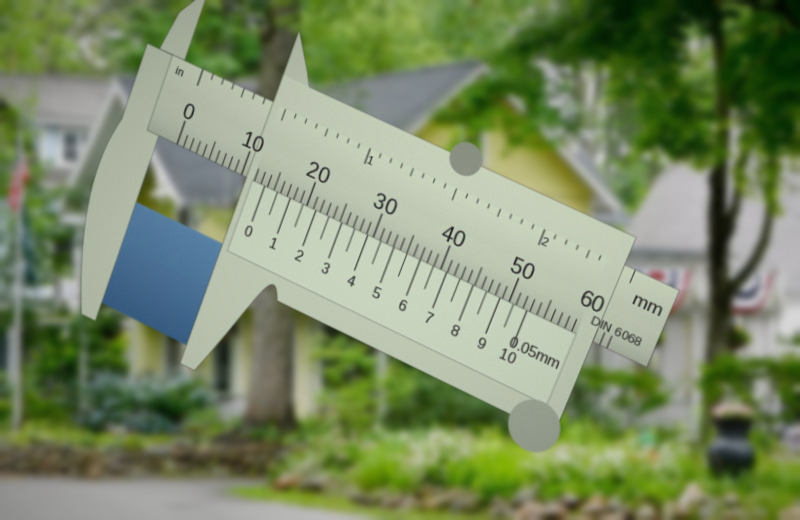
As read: value=13.6 unit=mm
